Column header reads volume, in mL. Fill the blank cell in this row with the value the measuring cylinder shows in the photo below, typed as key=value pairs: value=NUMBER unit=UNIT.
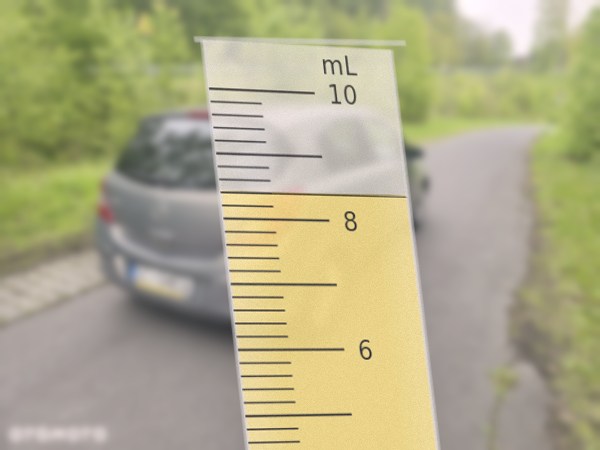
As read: value=8.4 unit=mL
